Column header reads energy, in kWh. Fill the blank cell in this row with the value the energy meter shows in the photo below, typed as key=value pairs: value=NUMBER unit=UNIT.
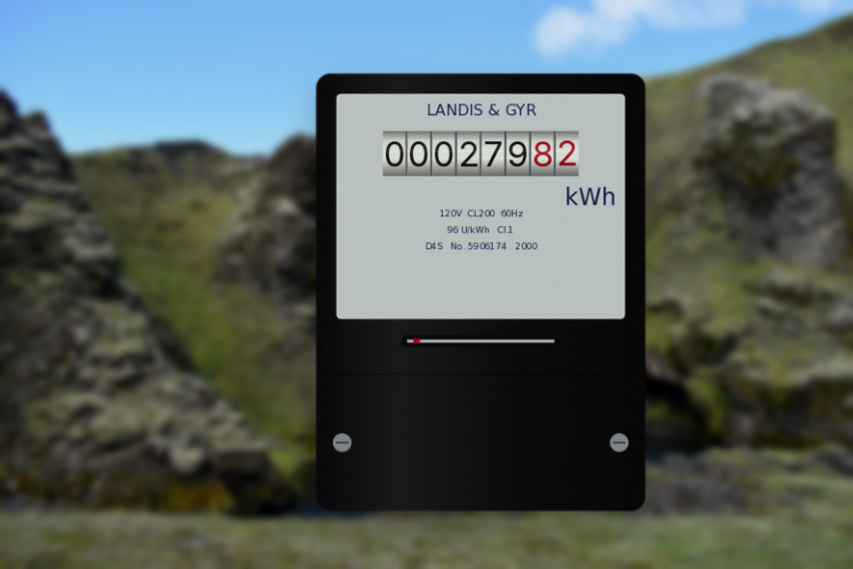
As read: value=279.82 unit=kWh
